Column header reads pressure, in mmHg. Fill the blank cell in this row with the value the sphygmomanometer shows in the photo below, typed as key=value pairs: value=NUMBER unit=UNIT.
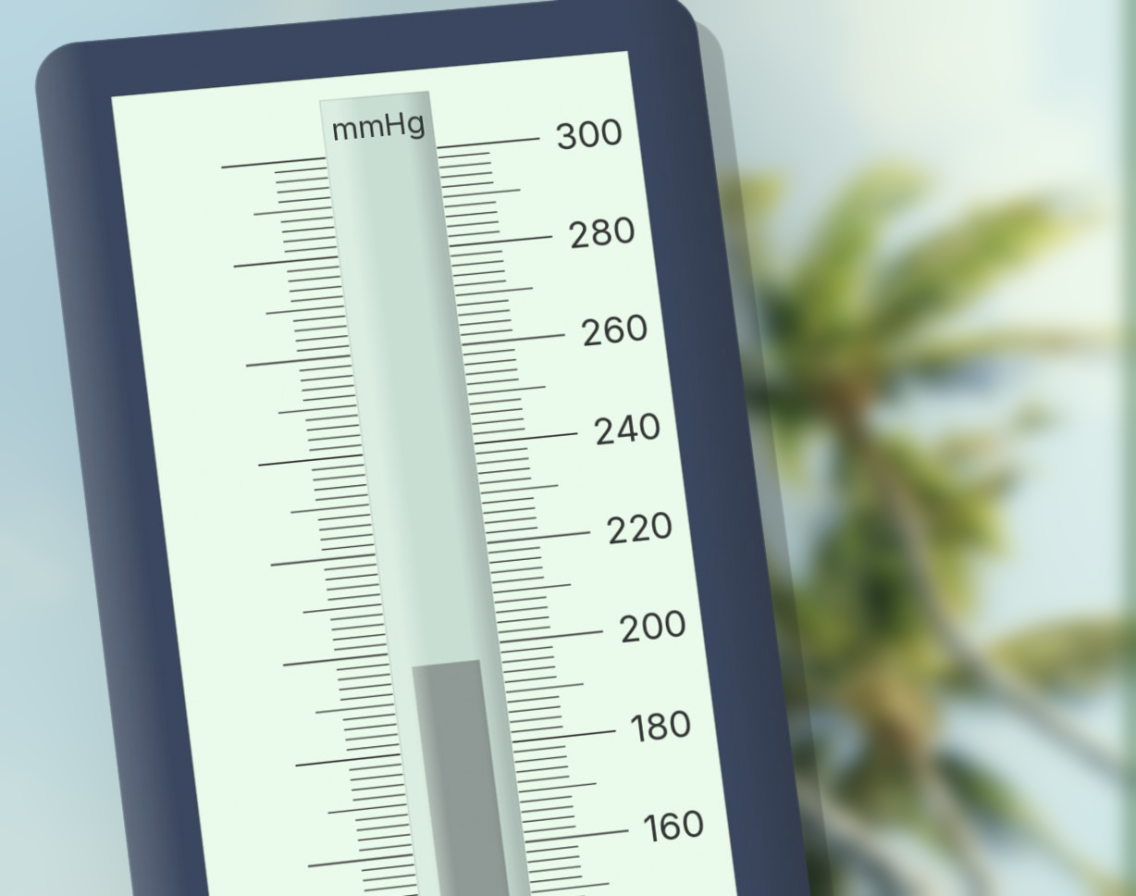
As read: value=197 unit=mmHg
